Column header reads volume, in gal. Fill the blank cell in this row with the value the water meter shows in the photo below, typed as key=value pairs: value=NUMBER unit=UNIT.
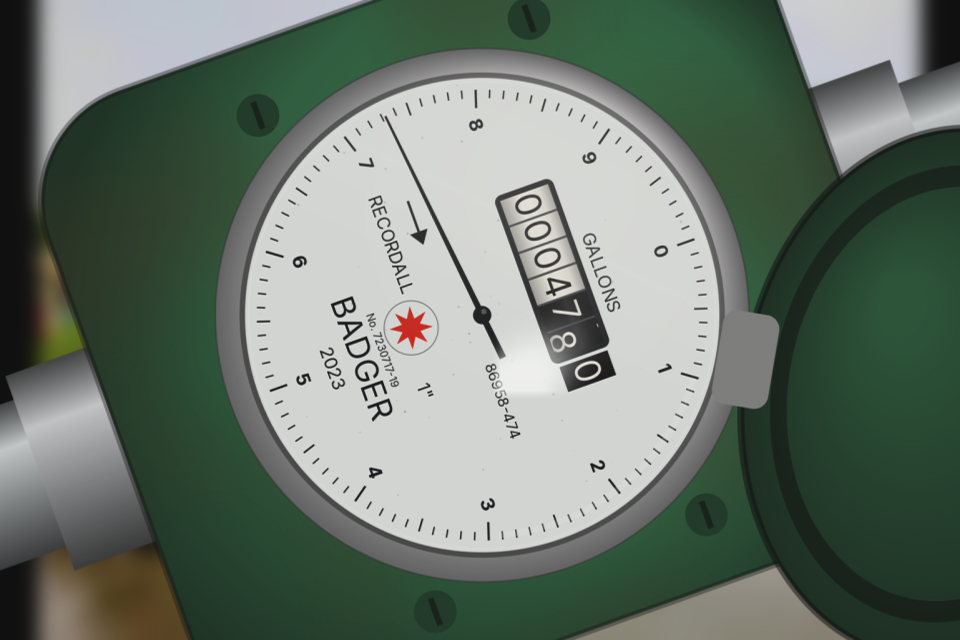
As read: value=4777.3 unit=gal
